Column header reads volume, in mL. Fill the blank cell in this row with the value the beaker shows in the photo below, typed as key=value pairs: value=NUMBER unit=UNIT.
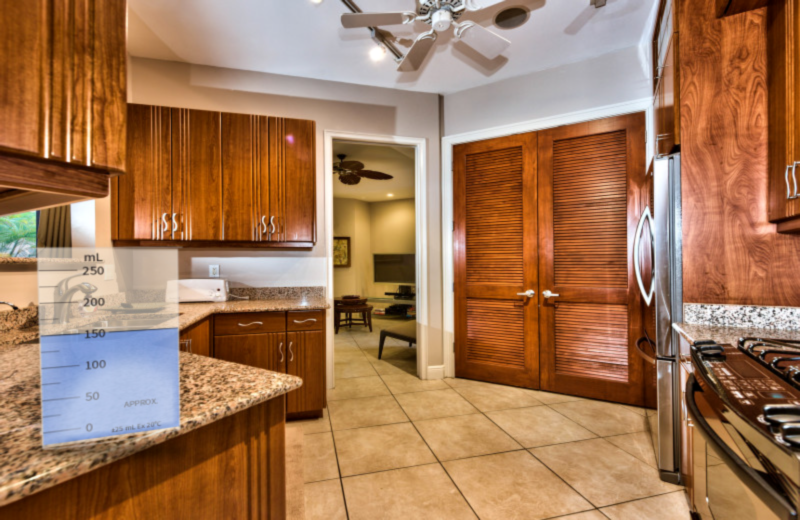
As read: value=150 unit=mL
